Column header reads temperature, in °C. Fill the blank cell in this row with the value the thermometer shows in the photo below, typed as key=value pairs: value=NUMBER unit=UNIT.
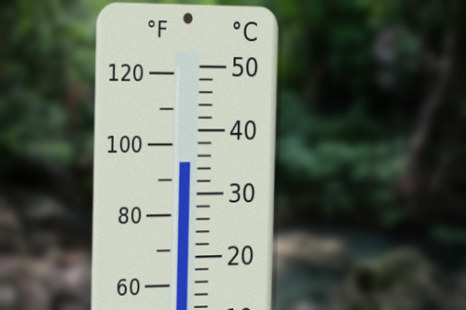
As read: value=35 unit=°C
